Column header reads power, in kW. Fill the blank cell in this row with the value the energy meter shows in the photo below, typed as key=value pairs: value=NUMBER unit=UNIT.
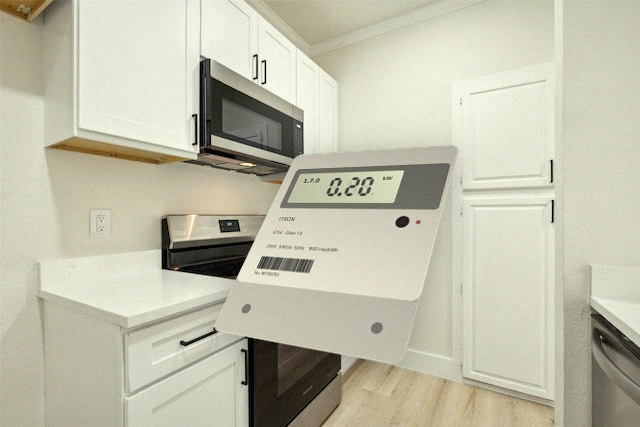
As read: value=0.20 unit=kW
